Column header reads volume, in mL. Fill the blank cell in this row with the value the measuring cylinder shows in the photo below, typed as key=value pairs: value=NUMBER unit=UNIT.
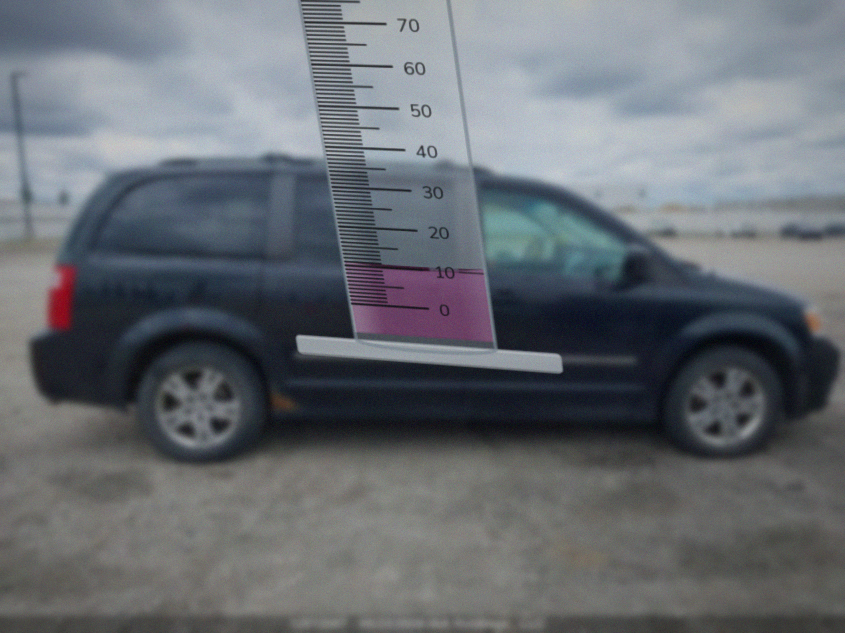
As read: value=10 unit=mL
